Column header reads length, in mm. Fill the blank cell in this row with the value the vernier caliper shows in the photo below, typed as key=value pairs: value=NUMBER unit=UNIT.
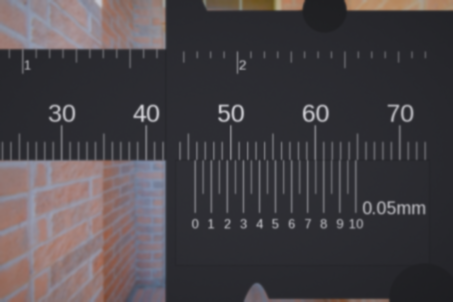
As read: value=45.8 unit=mm
